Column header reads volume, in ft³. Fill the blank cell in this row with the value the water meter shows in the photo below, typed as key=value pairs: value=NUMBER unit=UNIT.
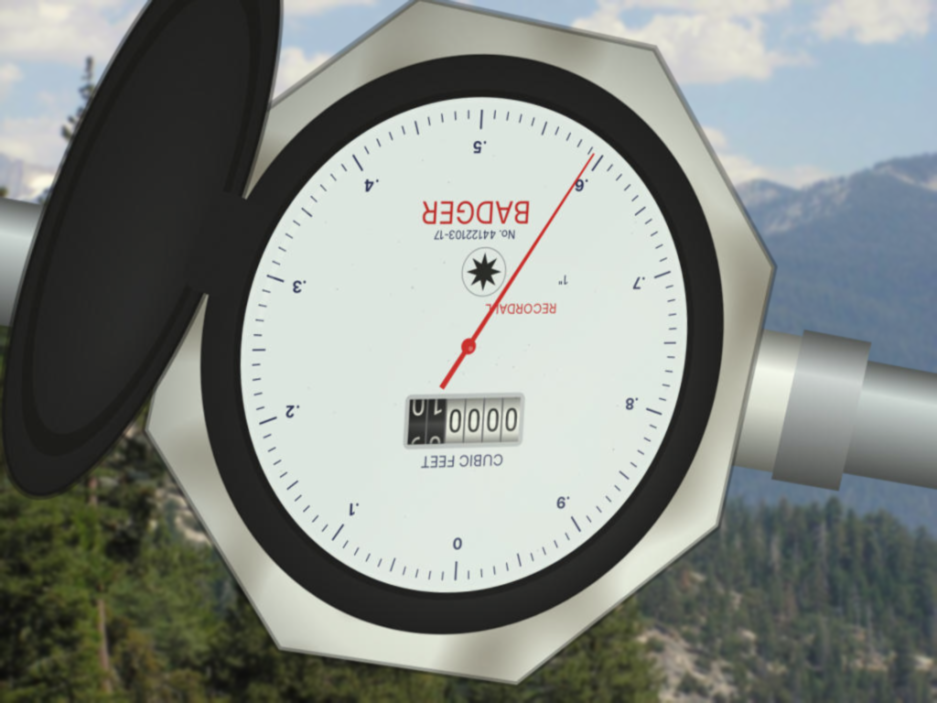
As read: value=9.59 unit=ft³
